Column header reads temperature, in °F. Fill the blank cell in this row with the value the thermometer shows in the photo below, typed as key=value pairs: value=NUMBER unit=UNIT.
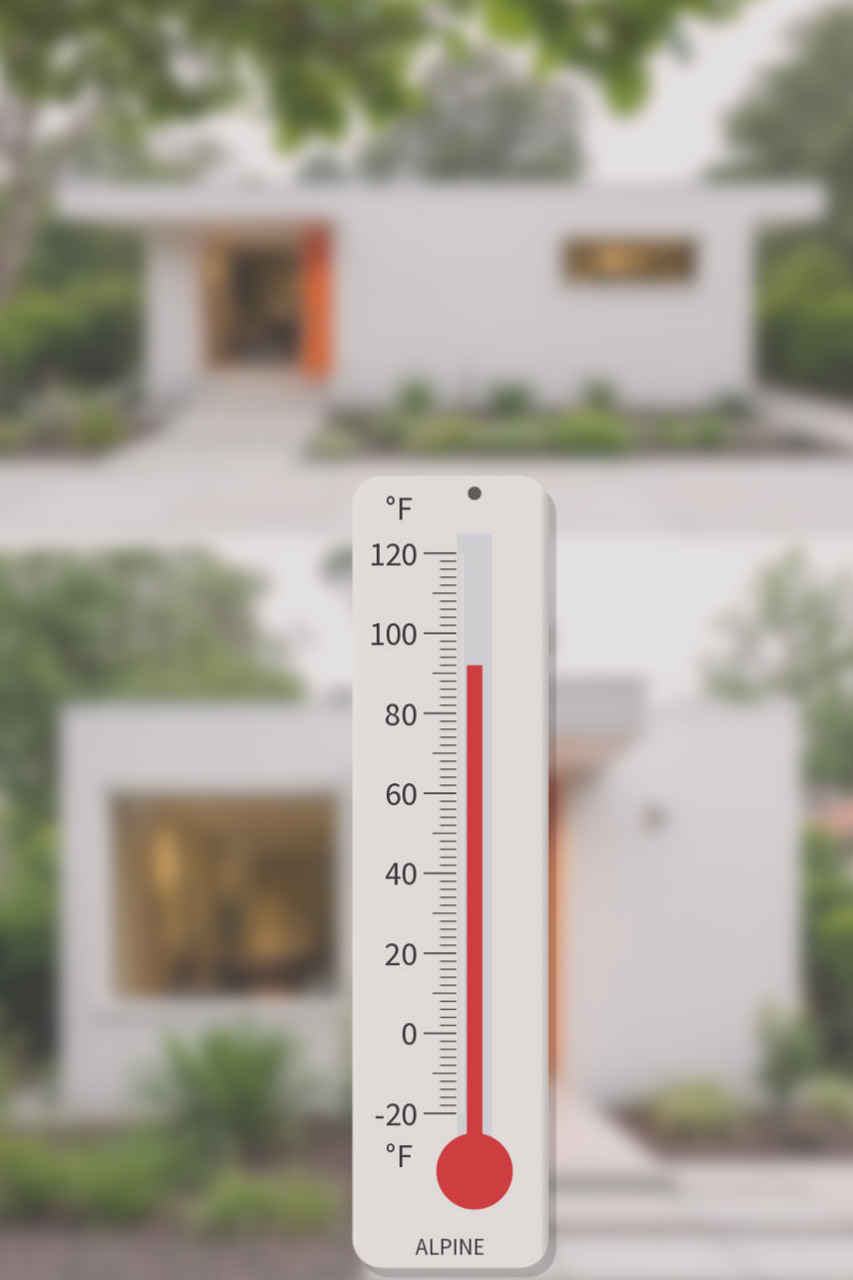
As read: value=92 unit=°F
